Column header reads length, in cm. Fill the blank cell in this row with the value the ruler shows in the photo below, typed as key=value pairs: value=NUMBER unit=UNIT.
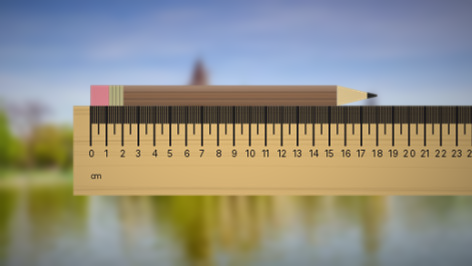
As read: value=18 unit=cm
